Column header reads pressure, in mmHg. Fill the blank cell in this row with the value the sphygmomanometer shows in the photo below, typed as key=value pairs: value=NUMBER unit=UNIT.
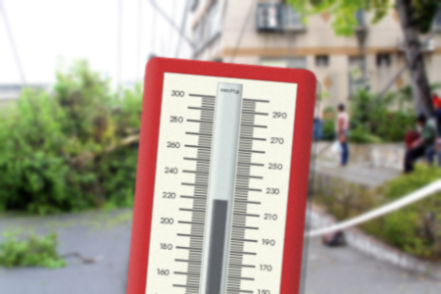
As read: value=220 unit=mmHg
